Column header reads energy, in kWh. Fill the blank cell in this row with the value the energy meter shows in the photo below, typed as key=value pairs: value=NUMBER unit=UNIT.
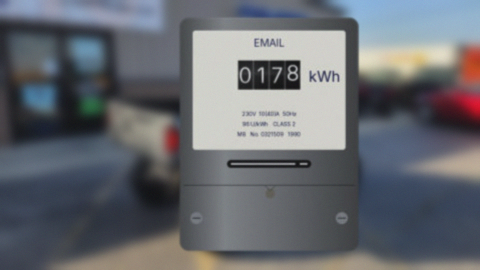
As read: value=178 unit=kWh
